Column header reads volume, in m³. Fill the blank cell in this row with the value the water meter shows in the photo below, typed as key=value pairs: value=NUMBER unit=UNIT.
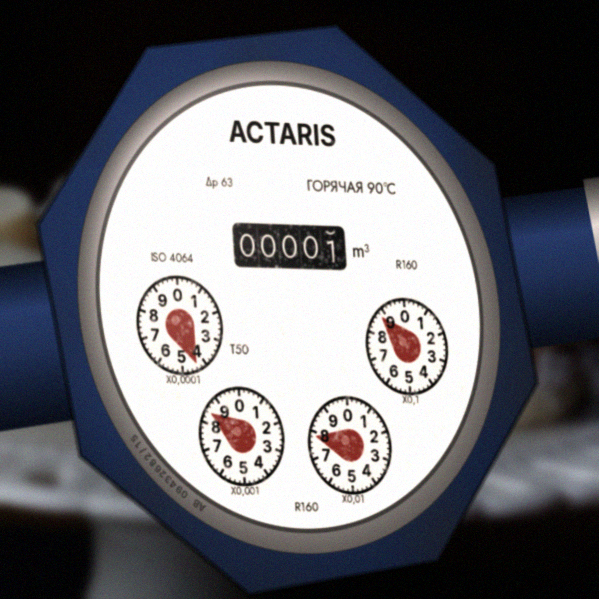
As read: value=0.8784 unit=m³
